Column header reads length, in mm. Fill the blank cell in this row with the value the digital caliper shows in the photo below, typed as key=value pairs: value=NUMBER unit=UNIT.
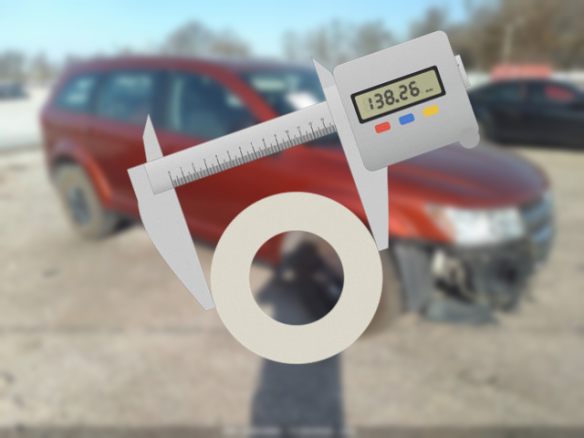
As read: value=138.26 unit=mm
